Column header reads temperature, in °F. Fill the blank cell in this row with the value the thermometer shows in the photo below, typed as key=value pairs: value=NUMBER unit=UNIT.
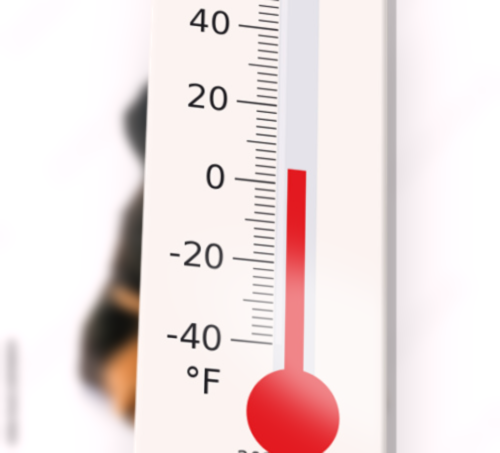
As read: value=4 unit=°F
